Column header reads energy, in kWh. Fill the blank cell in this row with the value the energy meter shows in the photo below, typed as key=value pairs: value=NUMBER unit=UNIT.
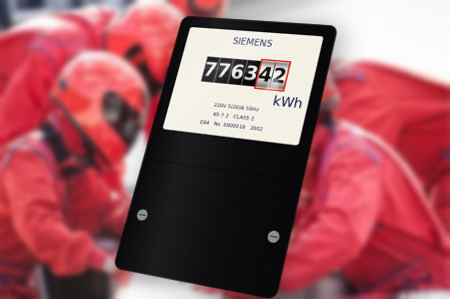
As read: value=7763.42 unit=kWh
